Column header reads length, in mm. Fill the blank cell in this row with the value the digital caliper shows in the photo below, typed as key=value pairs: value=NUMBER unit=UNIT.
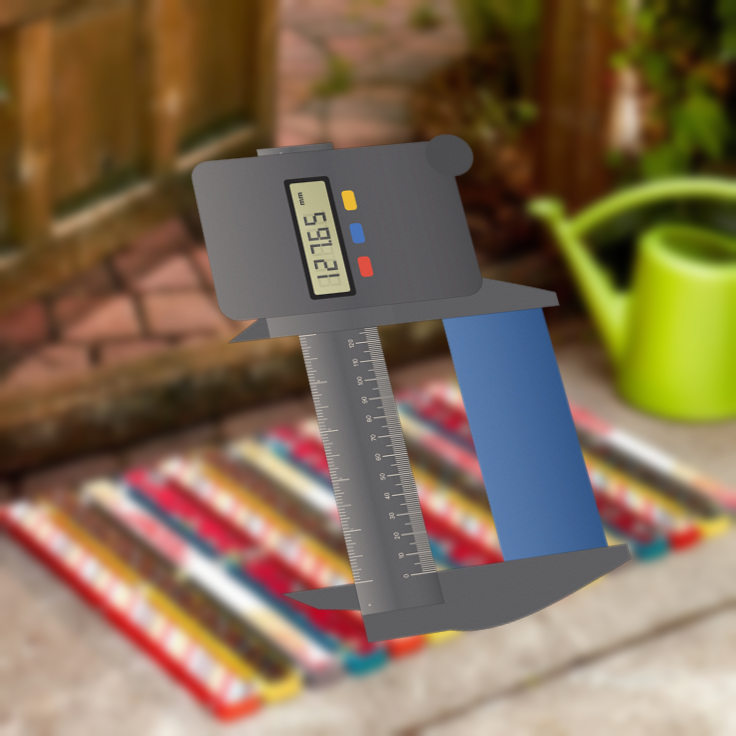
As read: value=127.65 unit=mm
